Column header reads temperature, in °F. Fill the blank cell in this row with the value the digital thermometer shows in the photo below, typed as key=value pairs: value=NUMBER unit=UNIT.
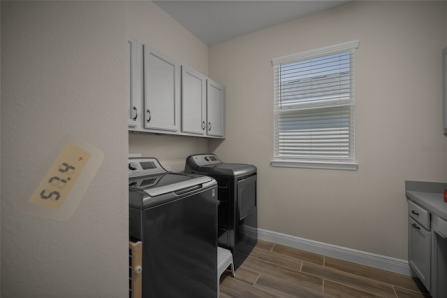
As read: value=57.4 unit=°F
